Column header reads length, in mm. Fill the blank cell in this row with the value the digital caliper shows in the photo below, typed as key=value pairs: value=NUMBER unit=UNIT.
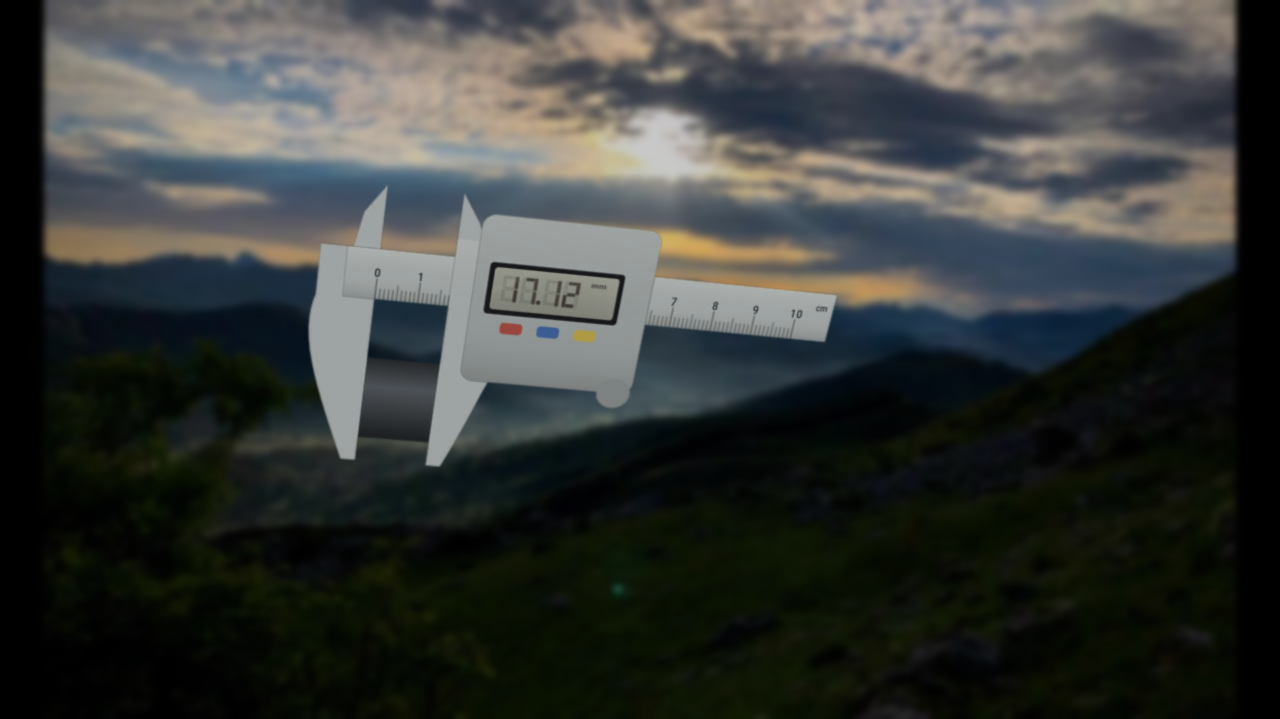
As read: value=17.12 unit=mm
